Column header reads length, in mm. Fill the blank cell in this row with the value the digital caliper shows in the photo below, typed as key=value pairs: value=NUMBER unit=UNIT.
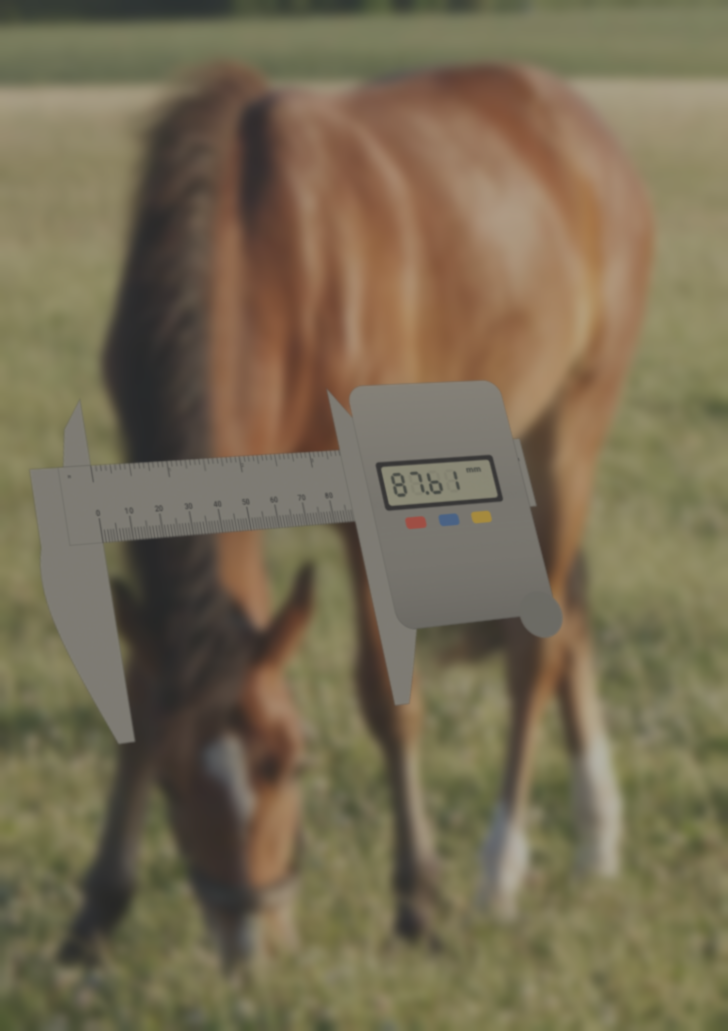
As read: value=87.61 unit=mm
